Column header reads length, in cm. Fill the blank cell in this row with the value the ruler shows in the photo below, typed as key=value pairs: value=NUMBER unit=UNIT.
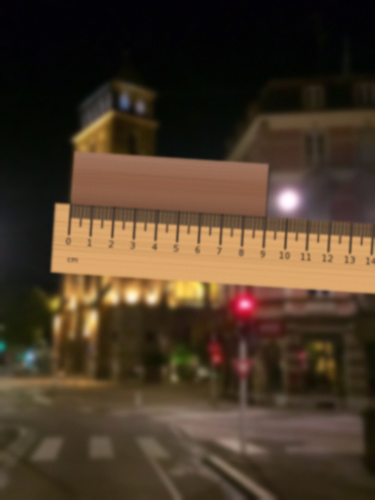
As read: value=9 unit=cm
